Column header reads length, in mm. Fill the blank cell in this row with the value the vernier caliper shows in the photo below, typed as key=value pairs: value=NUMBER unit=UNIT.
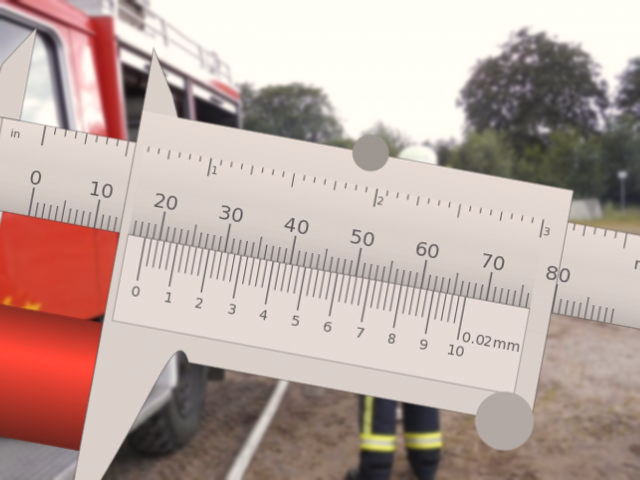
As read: value=17.8 unit=mm
